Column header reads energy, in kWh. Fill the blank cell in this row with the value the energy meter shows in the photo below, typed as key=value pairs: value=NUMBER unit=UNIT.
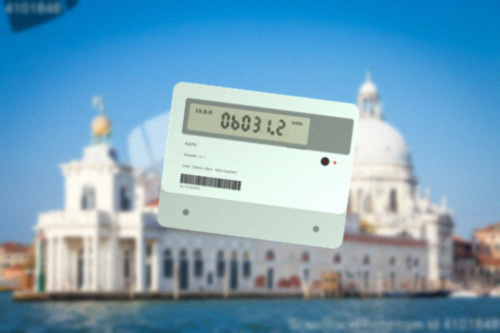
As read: value=6031.2 unit=kWh
